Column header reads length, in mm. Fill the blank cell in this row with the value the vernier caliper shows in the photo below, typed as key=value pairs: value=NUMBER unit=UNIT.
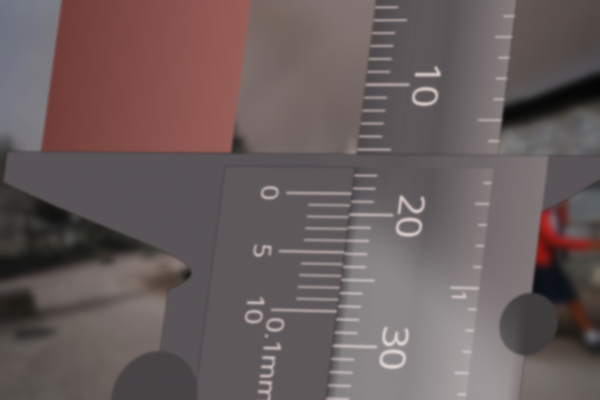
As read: value=18.4 unit=mm
